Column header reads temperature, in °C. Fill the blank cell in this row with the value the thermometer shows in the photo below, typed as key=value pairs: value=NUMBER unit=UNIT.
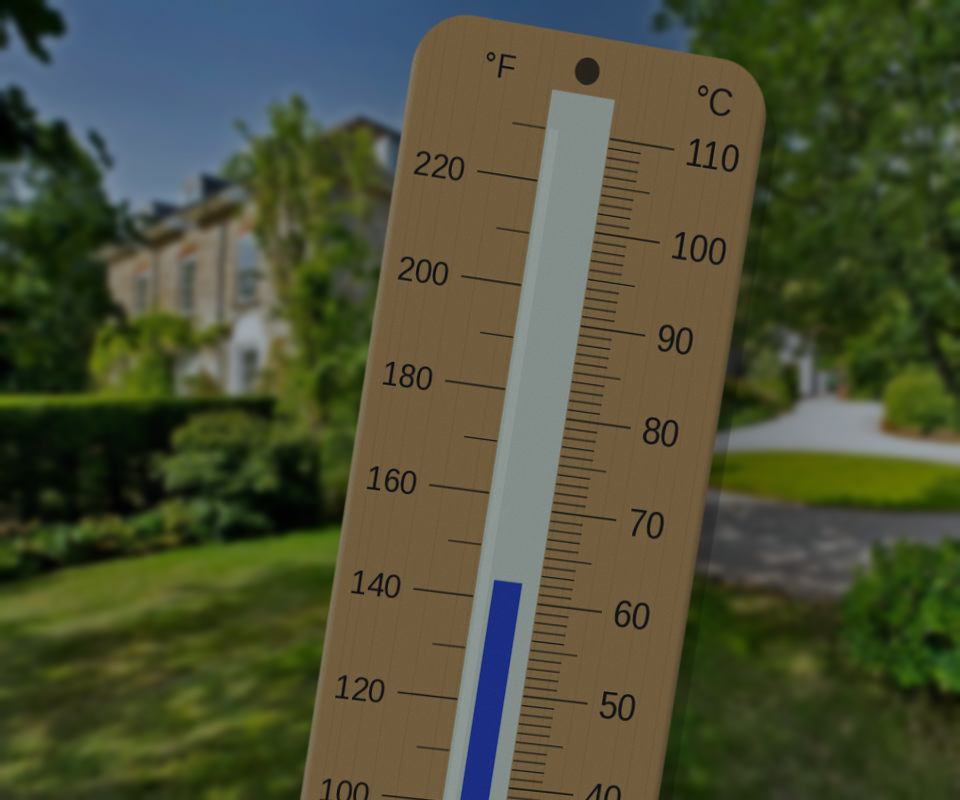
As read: value=62 unit=°C
